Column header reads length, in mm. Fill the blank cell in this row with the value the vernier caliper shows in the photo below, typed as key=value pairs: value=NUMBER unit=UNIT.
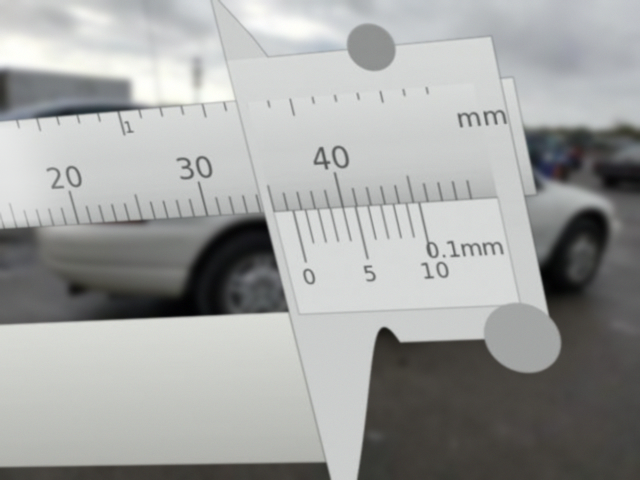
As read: value=36.4 unit=mm
